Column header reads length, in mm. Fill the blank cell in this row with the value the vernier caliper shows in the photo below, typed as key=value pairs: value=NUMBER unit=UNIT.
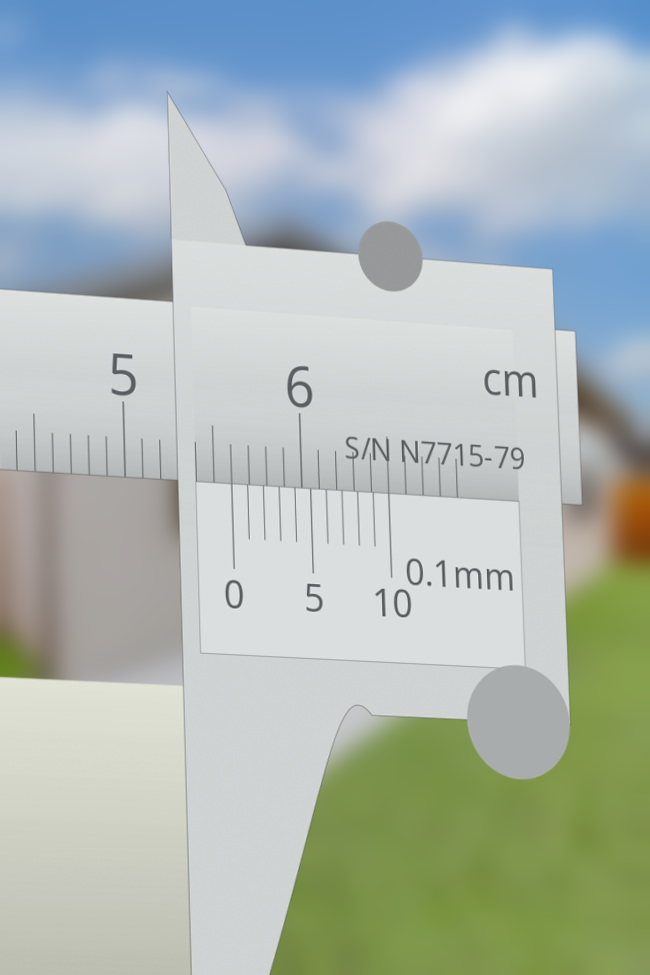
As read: value=56.0 unit=mm
